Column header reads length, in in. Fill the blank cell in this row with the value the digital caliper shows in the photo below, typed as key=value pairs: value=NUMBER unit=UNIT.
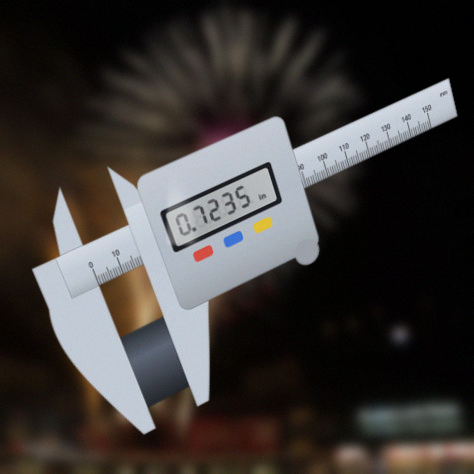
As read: value=0.7235 unit=in
